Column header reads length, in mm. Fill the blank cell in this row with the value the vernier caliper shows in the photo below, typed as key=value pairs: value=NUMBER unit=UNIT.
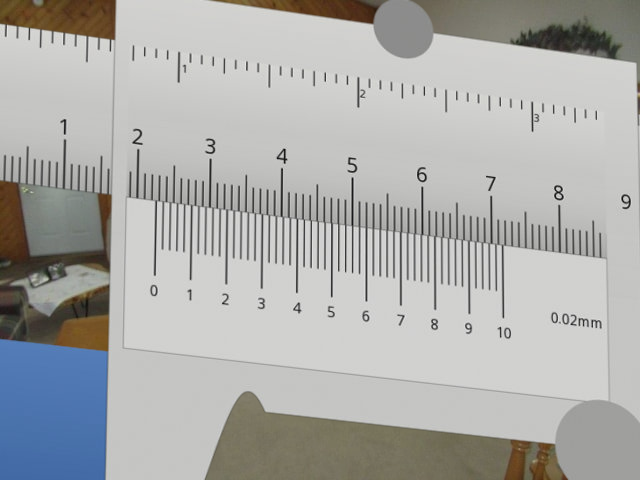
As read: value=22.6 unit=mm
